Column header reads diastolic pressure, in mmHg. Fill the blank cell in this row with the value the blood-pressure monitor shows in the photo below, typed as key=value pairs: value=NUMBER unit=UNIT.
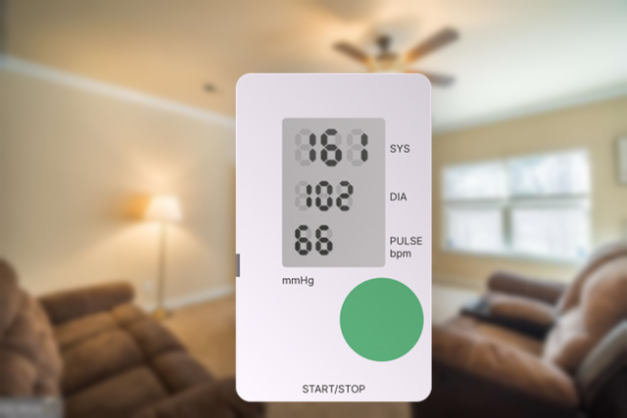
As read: value=102 unit=mmHg
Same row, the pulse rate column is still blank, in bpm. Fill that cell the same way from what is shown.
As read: value=66 unit=bpm
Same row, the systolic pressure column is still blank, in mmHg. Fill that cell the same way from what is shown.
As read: value=161 unit=mmHg
